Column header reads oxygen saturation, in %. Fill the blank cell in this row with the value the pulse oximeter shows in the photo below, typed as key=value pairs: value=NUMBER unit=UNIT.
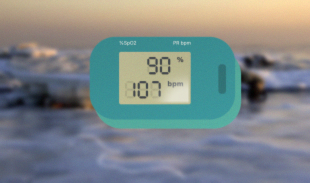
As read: value=90 unit=%
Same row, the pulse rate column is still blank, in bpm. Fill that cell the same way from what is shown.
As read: value=107 unit=bpm
